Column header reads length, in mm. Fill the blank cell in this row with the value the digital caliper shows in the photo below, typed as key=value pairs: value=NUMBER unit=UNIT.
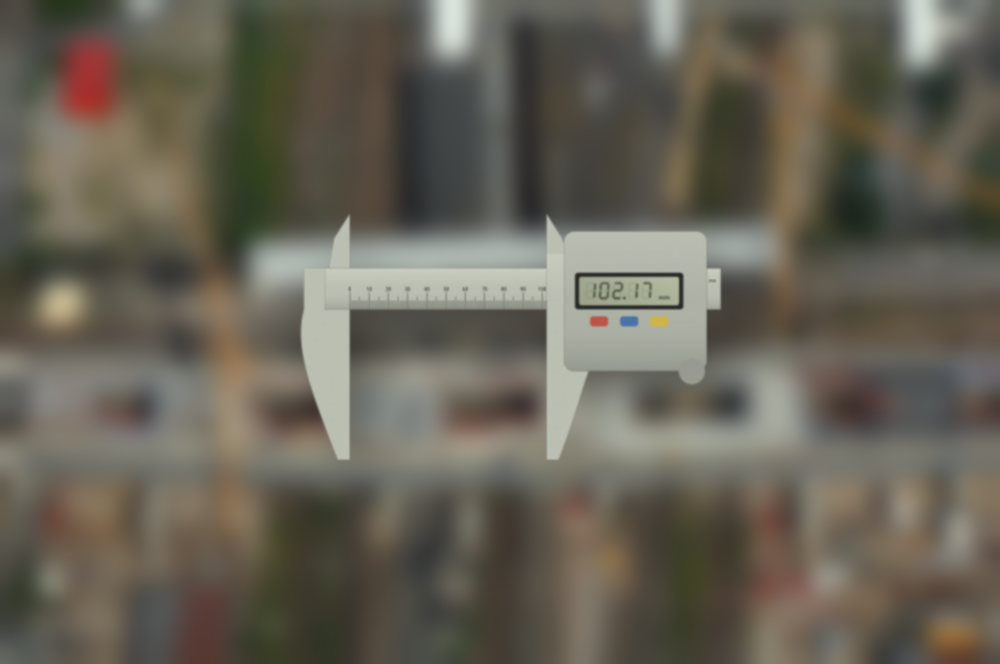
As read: value=102.17 unit=mm
